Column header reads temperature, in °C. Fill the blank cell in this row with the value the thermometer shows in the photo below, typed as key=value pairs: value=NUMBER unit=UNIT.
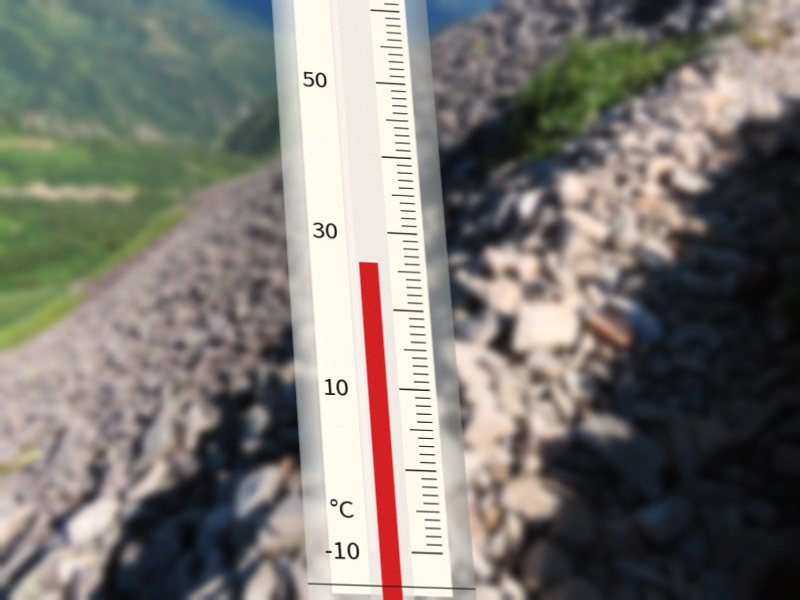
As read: value=26 unit=°C
